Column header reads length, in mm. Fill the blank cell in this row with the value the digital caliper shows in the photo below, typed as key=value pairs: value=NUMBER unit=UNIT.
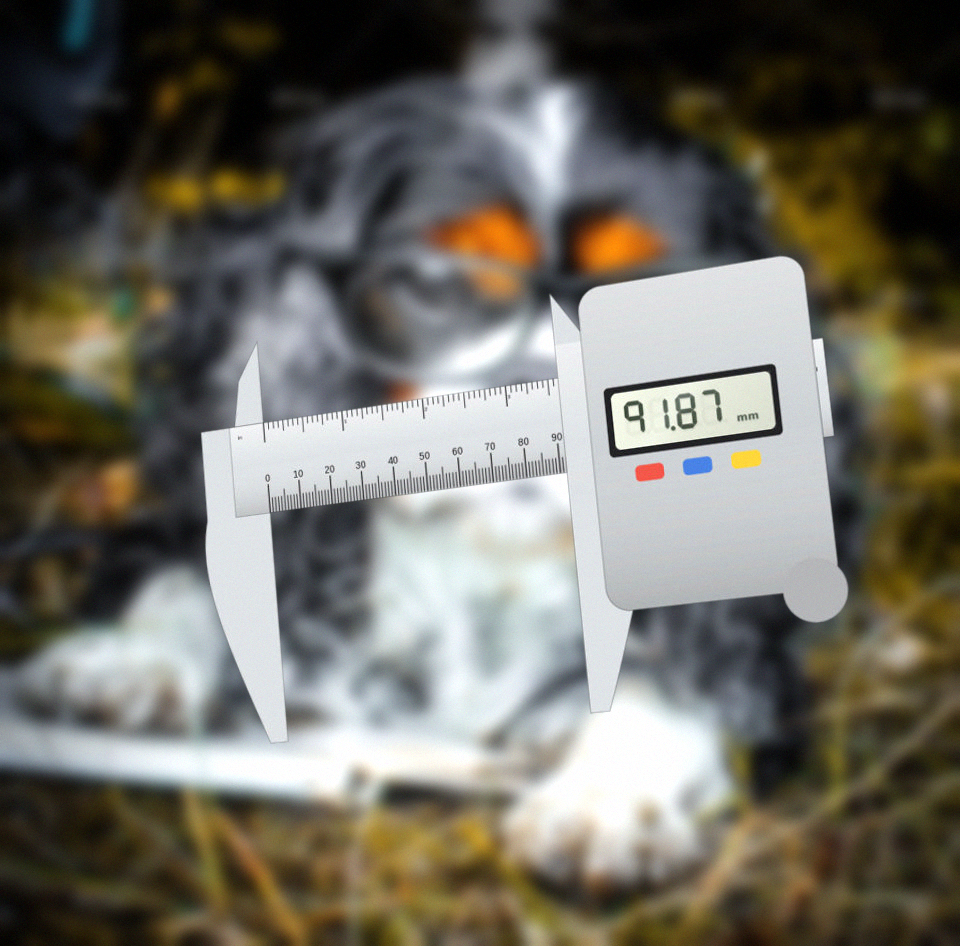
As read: value=91.87 unit=mm
